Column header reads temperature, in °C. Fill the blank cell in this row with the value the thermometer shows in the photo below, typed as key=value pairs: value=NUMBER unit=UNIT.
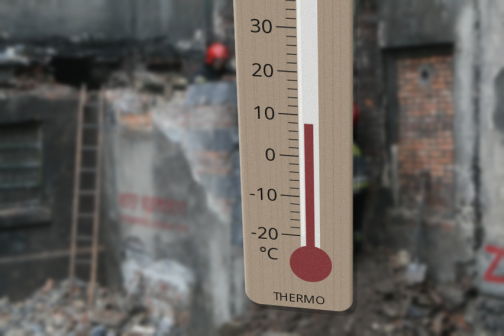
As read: value=8 unit=°C
